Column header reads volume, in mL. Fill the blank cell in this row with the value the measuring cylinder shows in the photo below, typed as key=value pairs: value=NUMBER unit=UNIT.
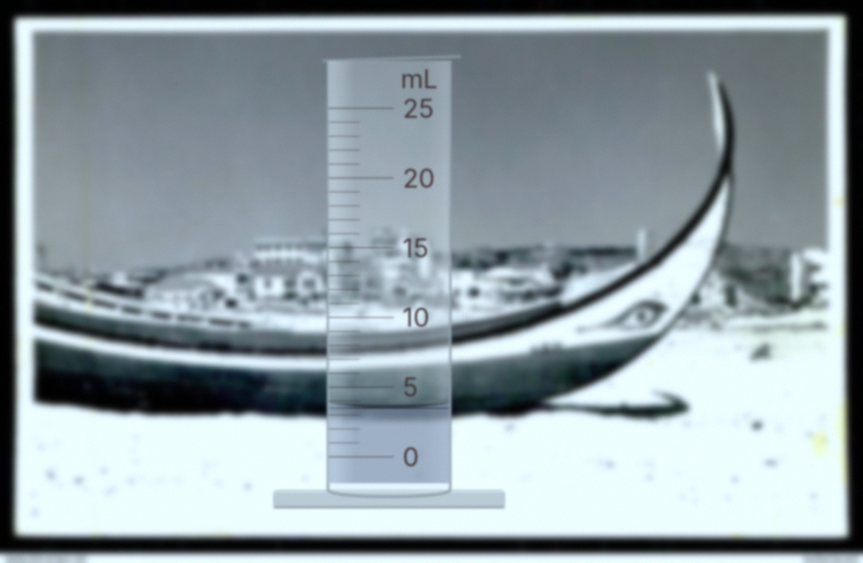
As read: value=3.5 unit=mL
